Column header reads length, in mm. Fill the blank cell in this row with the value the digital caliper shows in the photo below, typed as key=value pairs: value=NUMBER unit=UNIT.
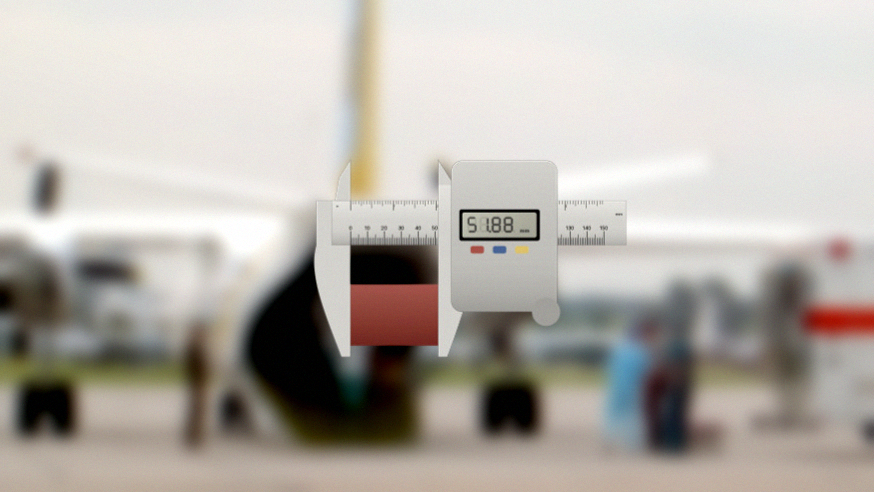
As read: value=51.88 unit=mm
